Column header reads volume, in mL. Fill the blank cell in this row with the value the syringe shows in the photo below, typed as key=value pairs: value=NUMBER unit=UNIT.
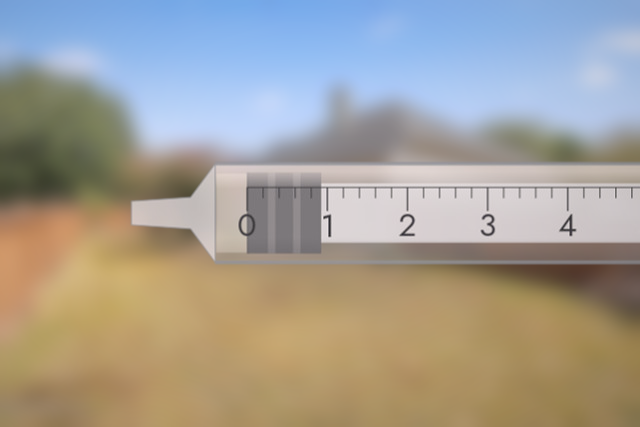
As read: value=0 unit=mL
